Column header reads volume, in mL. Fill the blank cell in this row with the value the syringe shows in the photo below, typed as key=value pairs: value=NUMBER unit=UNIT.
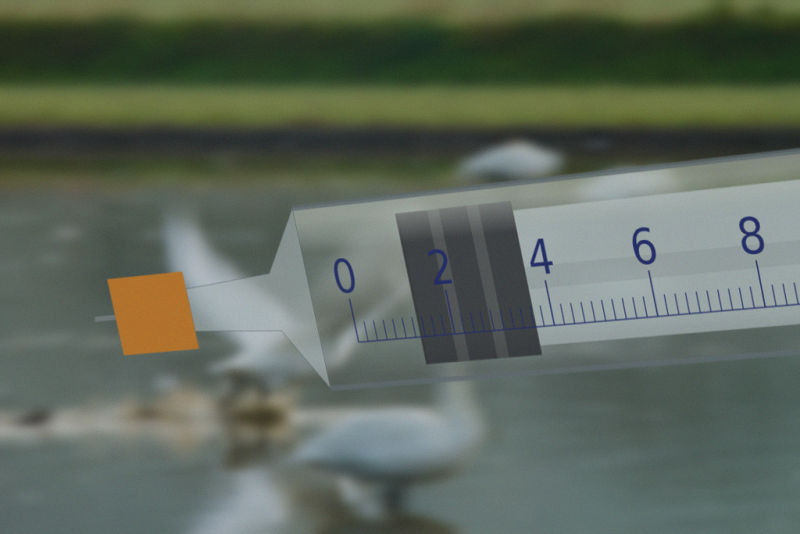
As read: value=1.3 unit=mL
